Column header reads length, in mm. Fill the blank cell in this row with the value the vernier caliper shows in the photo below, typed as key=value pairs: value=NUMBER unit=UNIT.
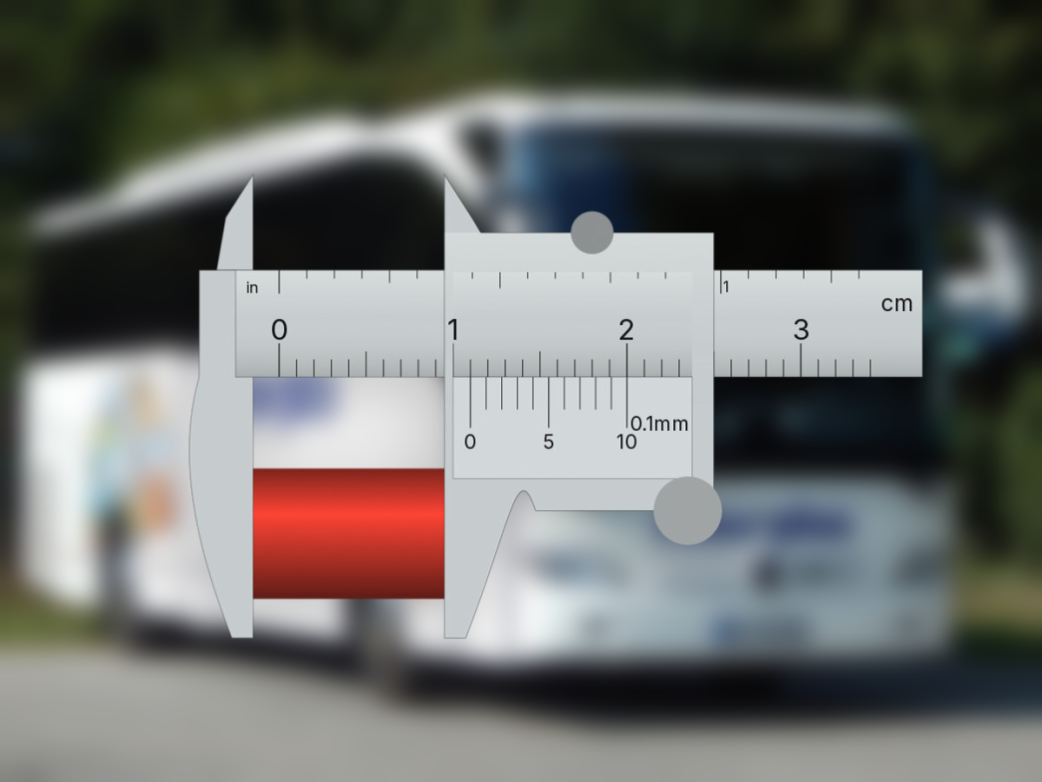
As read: value=11.0 unit=mm
